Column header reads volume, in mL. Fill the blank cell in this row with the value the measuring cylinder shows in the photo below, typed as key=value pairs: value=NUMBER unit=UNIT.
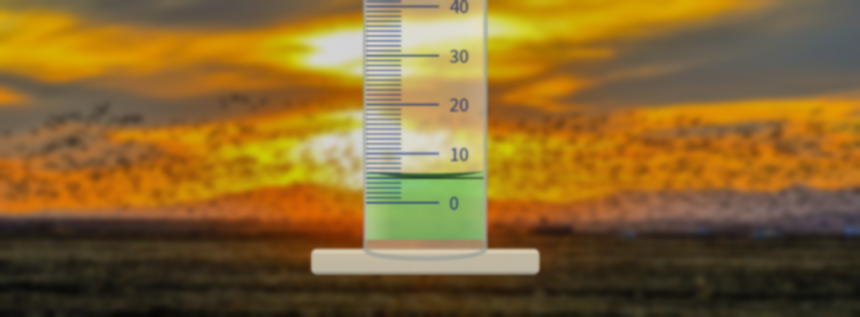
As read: value=5 unit=mL
